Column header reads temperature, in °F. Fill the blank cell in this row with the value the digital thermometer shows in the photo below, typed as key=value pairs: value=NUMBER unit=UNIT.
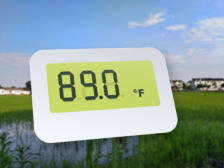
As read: value=89.0 unit=°F
